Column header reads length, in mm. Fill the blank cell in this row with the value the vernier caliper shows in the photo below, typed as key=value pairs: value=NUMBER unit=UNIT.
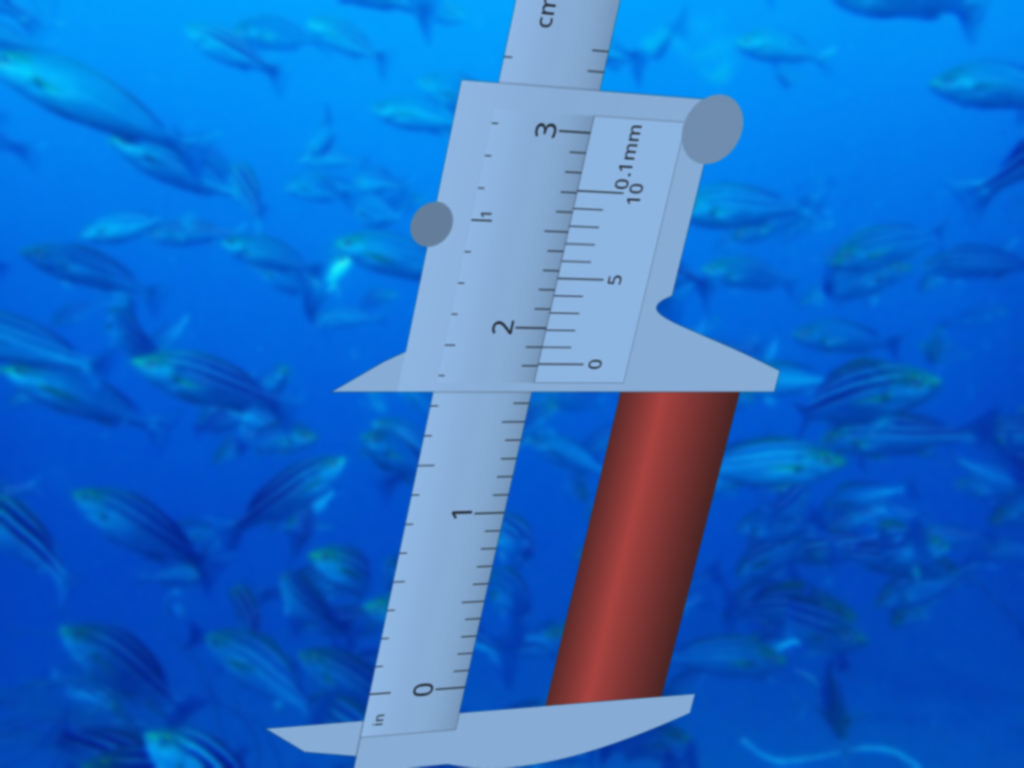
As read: value=18.1 unit=mm
